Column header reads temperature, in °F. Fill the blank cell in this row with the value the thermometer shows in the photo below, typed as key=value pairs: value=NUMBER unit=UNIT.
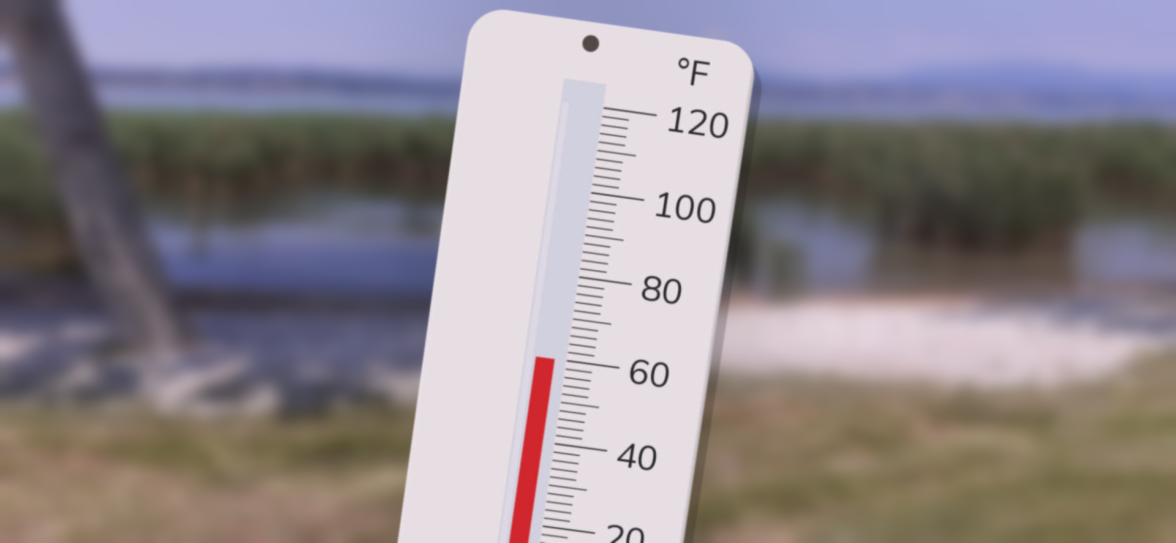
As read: value=60 unit=°F
